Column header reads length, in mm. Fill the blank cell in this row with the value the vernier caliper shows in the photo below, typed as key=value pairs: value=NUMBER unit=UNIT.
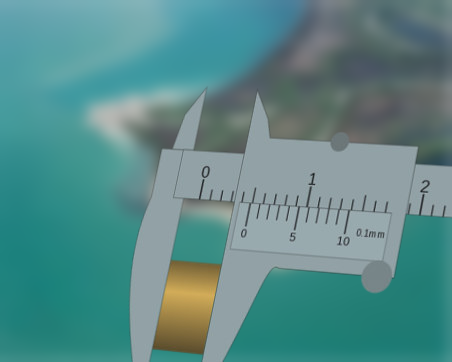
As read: value=4.8 unit=mm
